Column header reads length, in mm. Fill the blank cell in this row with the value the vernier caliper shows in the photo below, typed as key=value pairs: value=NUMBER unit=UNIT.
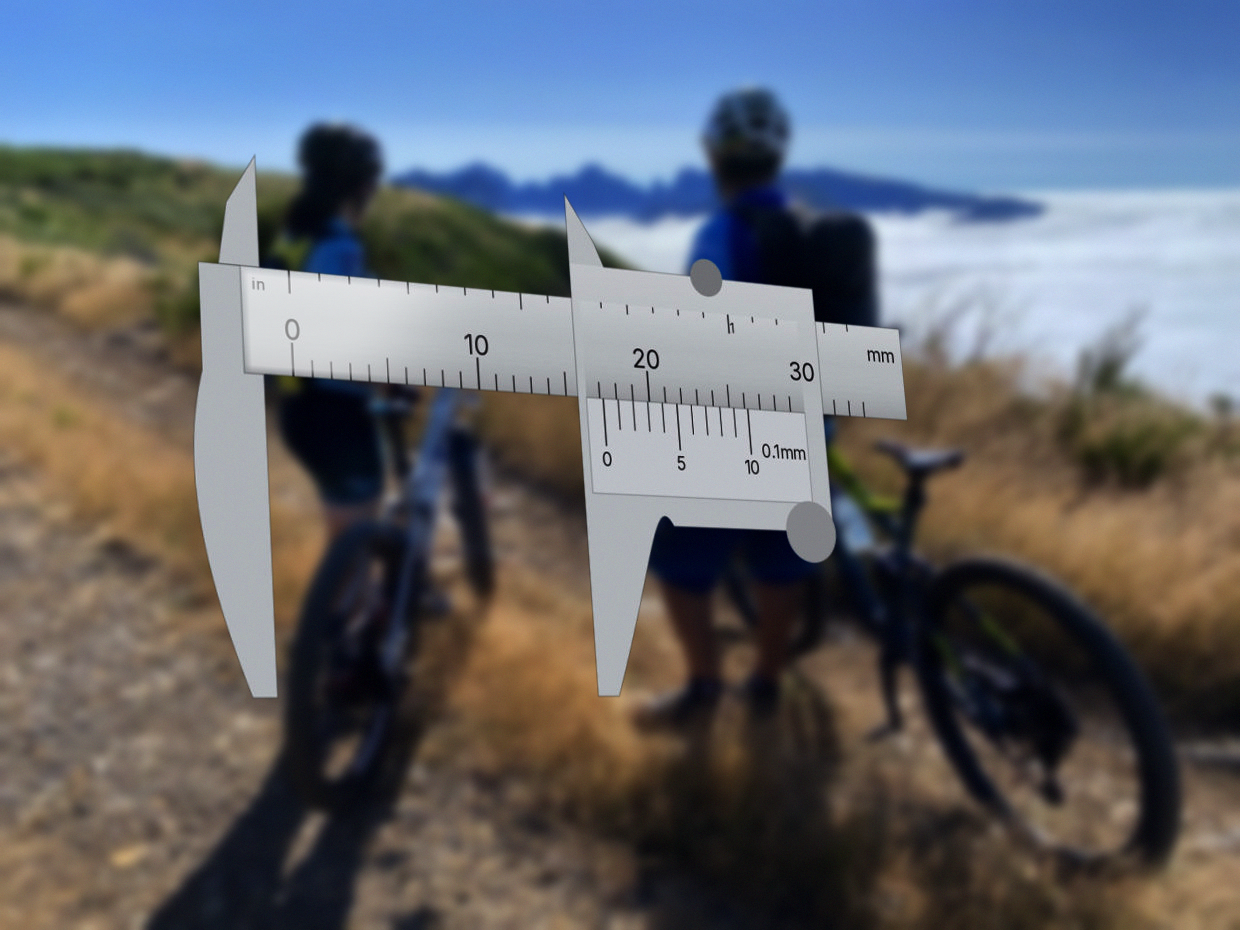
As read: value=17.2 unit=mm
